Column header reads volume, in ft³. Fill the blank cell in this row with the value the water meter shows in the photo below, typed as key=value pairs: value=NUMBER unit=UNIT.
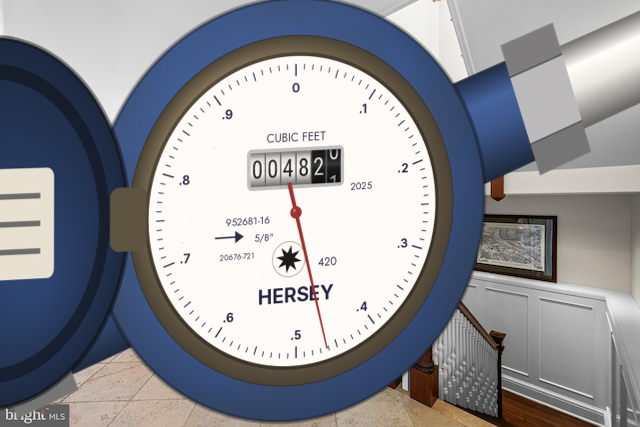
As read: value=4820.46 unit=ft³
